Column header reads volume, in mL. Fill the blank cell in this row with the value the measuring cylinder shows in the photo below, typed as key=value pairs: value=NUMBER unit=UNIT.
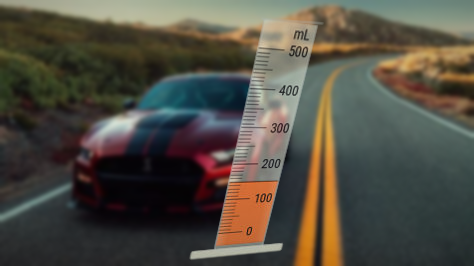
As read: value=150 unit=mL
